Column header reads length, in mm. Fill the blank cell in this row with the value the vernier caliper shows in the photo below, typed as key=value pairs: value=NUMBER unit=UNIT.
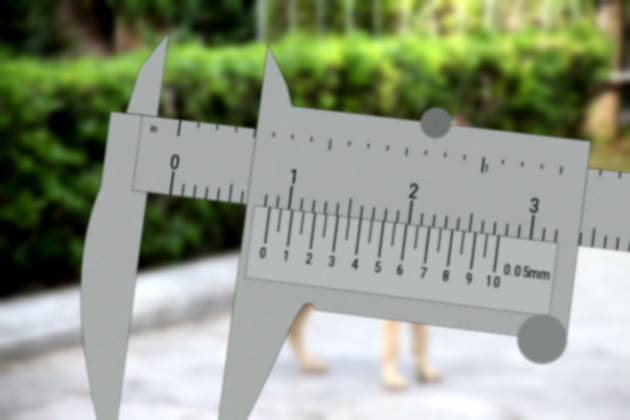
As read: value=8.4 unit=mm
